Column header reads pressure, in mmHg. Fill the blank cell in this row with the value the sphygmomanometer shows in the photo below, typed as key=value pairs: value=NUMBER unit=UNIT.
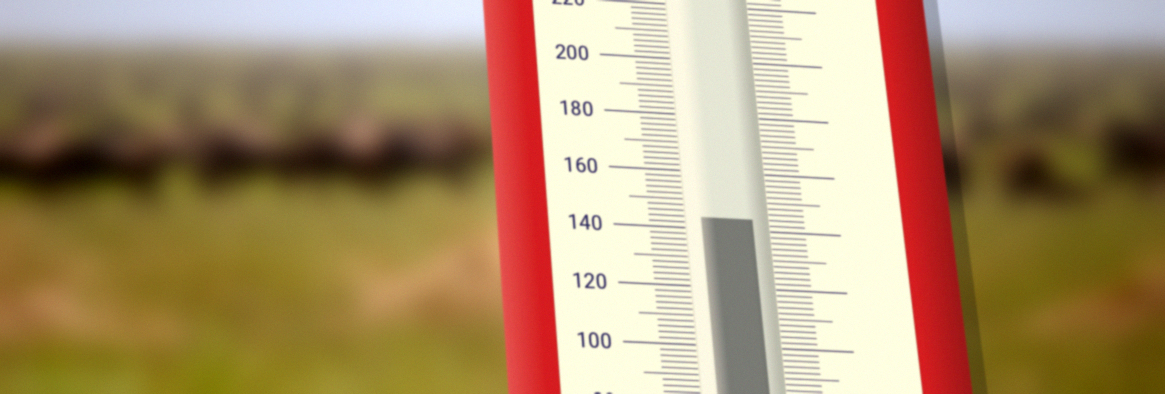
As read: value=144 unit=mmHg
